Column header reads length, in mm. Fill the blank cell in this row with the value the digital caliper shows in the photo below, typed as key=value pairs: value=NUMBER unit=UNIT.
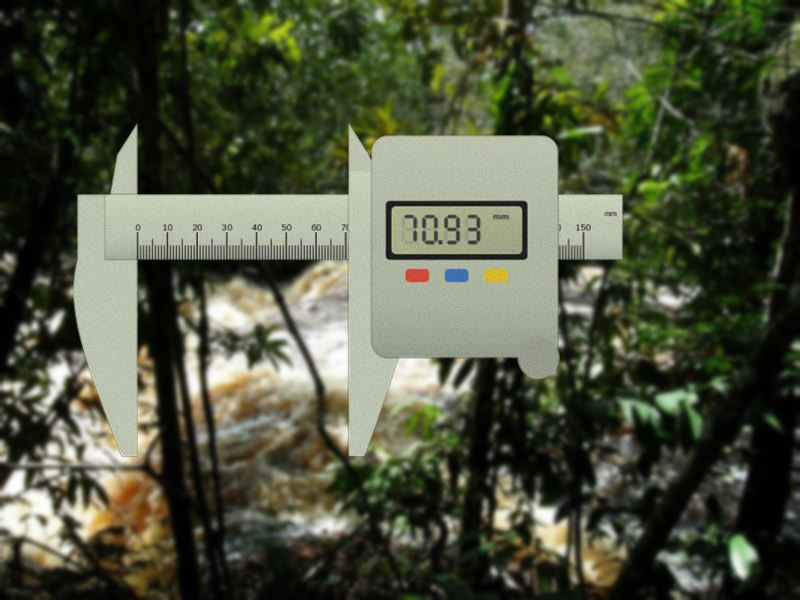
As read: value=70.93 unit=mm
